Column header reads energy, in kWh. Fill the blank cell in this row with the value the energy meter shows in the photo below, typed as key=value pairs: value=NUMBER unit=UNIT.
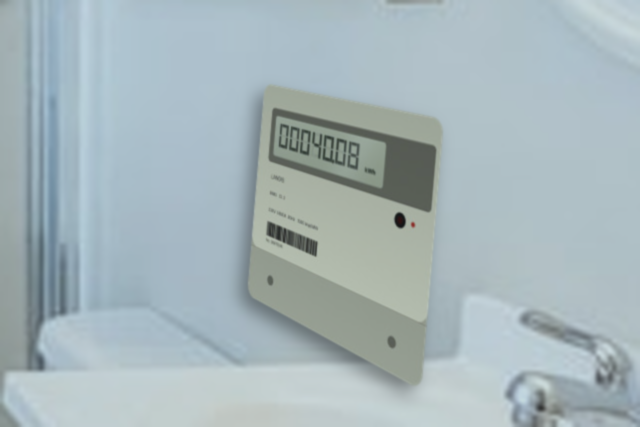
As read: value=40.08 unit=kWh
